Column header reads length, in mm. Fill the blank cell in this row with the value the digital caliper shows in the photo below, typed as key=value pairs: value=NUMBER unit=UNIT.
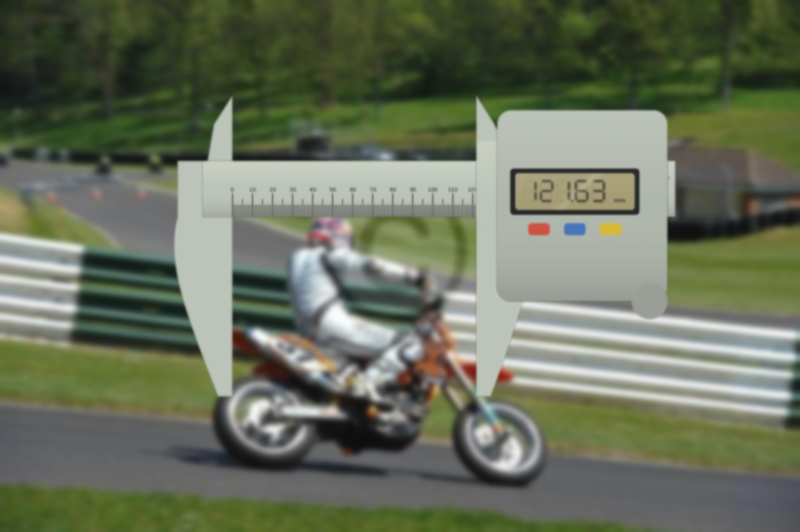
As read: value=121.63 unit=mm
